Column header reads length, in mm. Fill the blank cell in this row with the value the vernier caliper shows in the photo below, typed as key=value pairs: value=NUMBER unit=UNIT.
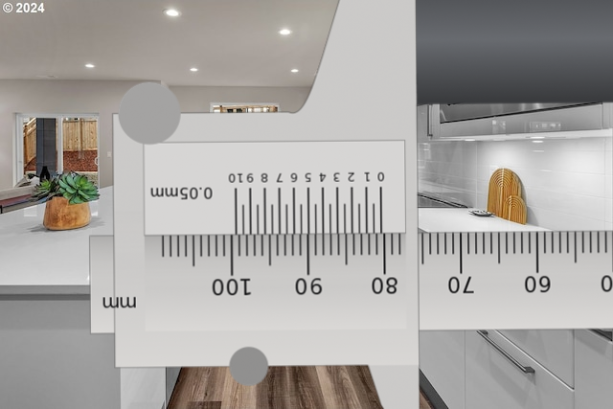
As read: value=80.4 unit=mm
